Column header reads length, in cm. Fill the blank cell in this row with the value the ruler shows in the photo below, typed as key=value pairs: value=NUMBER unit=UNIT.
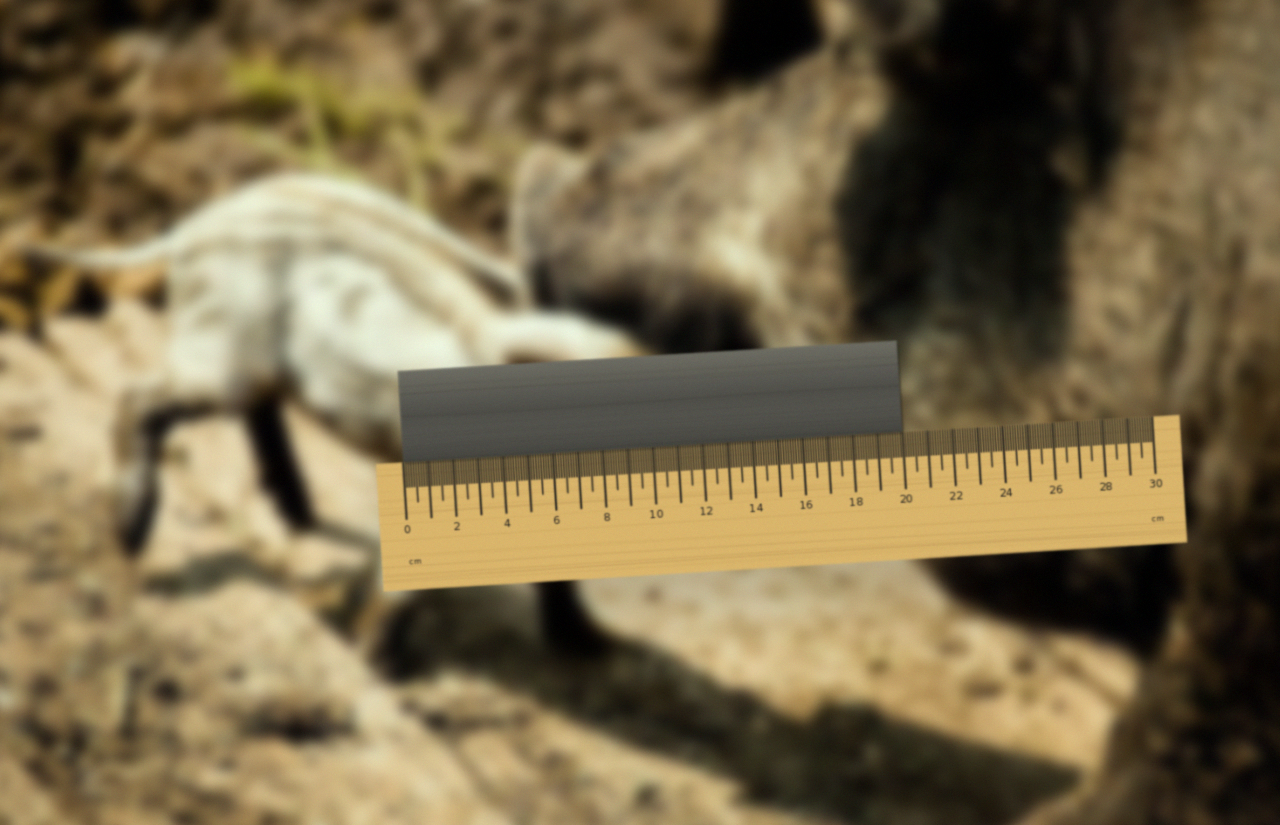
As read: value=20 unit=cm
